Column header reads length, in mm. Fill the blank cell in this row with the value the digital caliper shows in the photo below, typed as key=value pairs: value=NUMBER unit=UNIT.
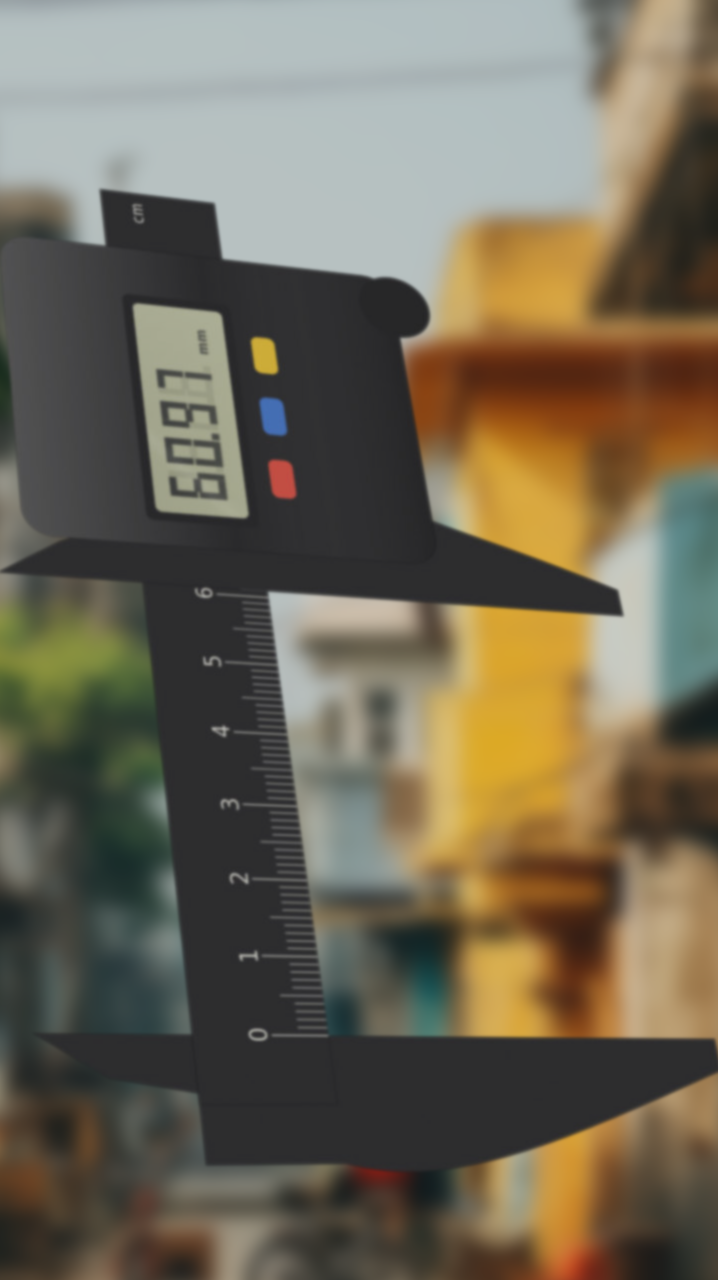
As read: value=60.97 unit=mm
